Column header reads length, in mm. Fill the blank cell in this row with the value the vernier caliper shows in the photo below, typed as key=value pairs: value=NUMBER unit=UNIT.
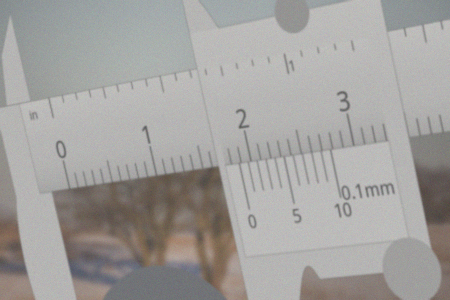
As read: value=18.8 unit=mm
